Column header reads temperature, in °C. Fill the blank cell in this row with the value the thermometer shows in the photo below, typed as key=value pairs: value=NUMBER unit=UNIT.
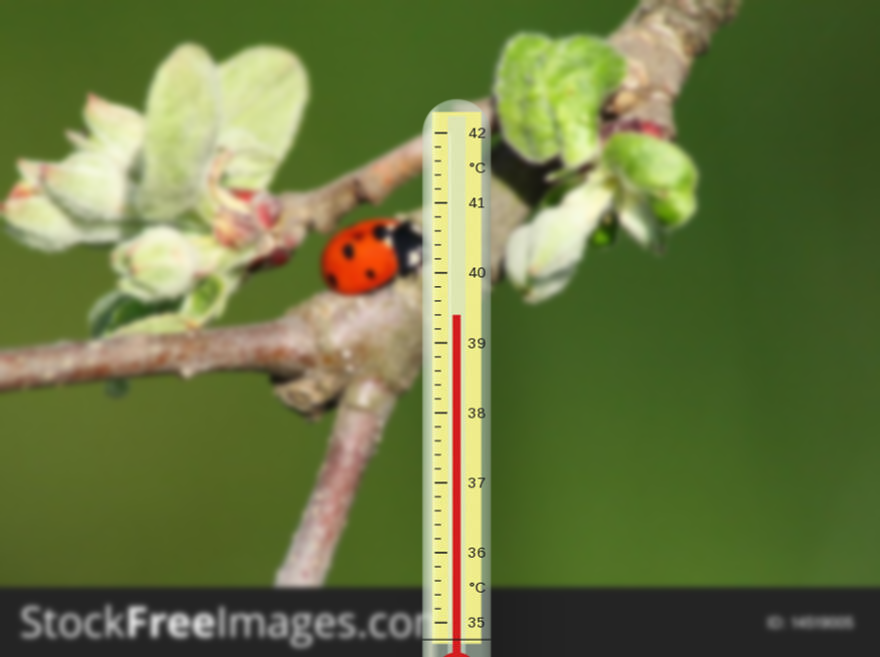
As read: value=39.4 unit=°C
